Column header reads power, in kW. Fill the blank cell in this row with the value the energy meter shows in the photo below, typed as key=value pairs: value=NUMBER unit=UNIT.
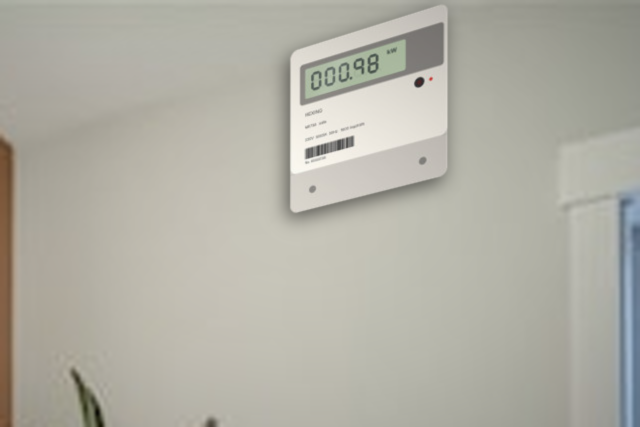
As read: value=0.98 unit=kW
